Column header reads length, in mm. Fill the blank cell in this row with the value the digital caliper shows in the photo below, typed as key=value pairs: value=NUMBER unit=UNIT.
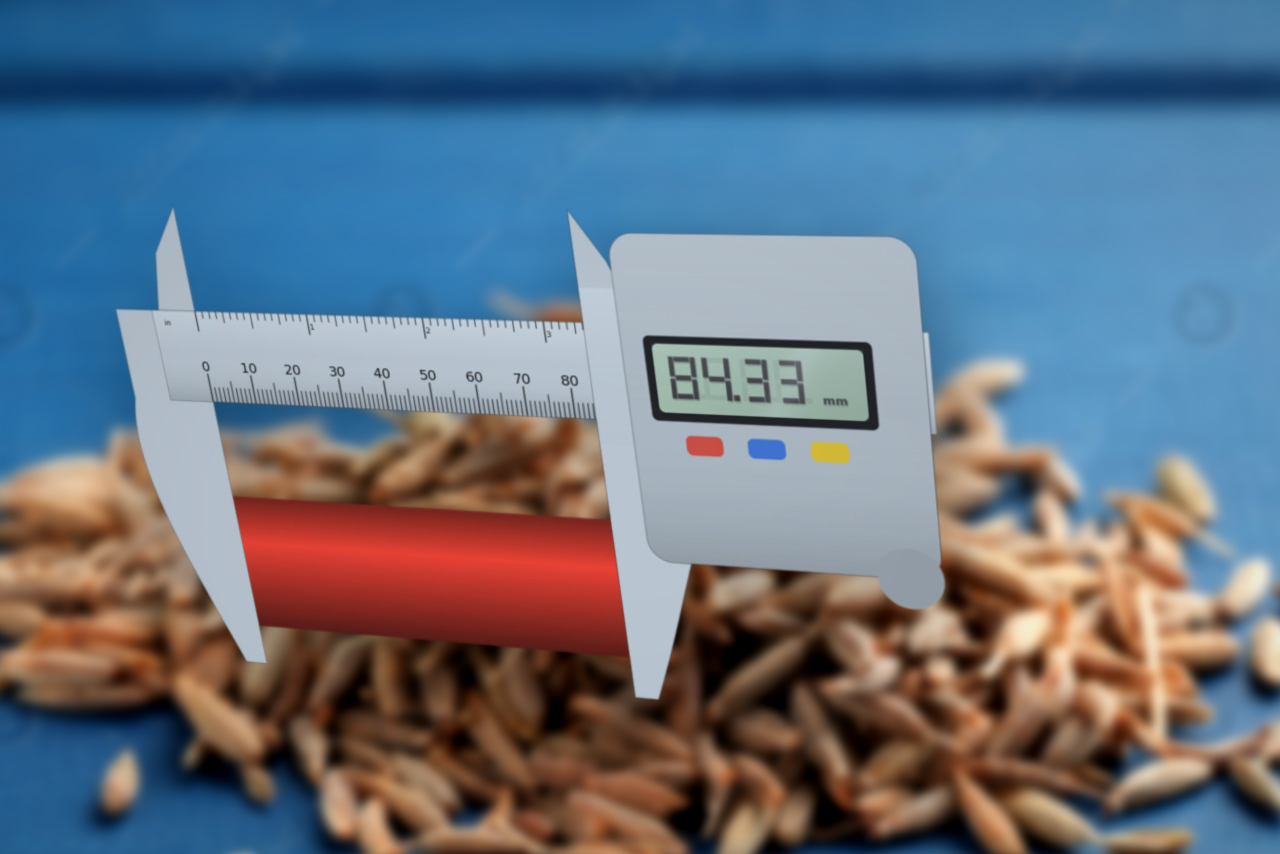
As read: value=84.33 unit=mm
